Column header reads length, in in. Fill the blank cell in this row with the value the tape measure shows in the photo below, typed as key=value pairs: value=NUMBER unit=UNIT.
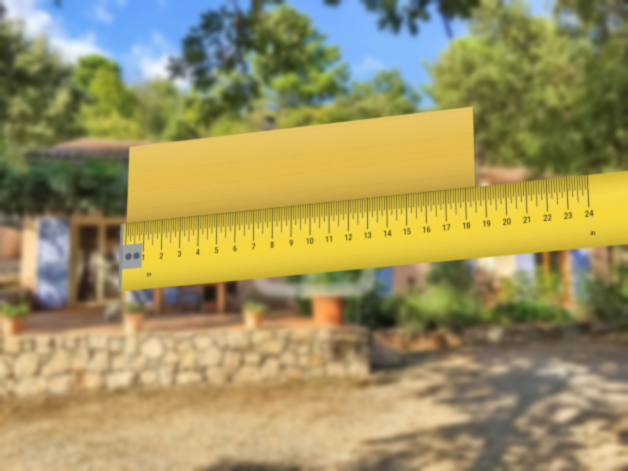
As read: value=18.5 unit=in
